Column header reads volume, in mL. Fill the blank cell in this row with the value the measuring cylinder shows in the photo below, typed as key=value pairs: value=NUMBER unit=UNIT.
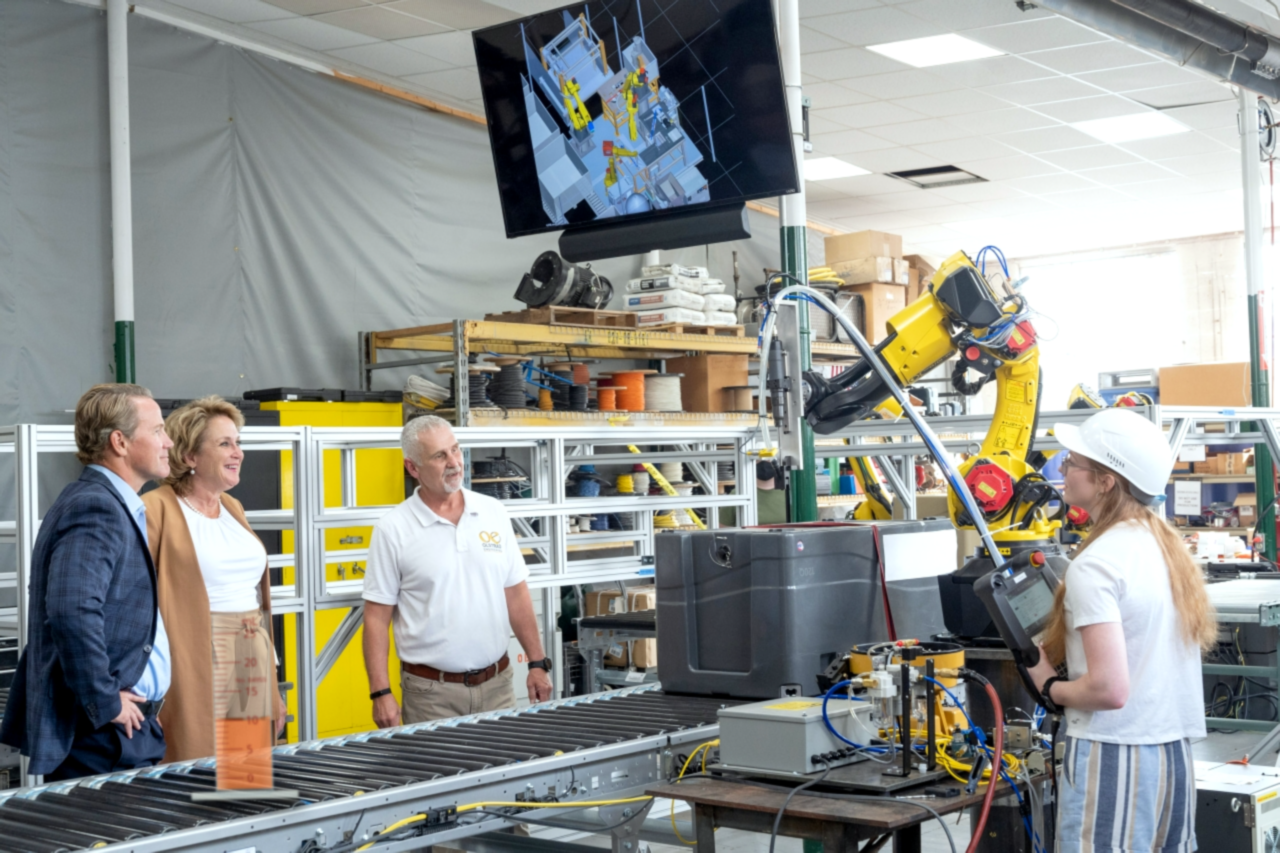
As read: value=10 unit=mL
